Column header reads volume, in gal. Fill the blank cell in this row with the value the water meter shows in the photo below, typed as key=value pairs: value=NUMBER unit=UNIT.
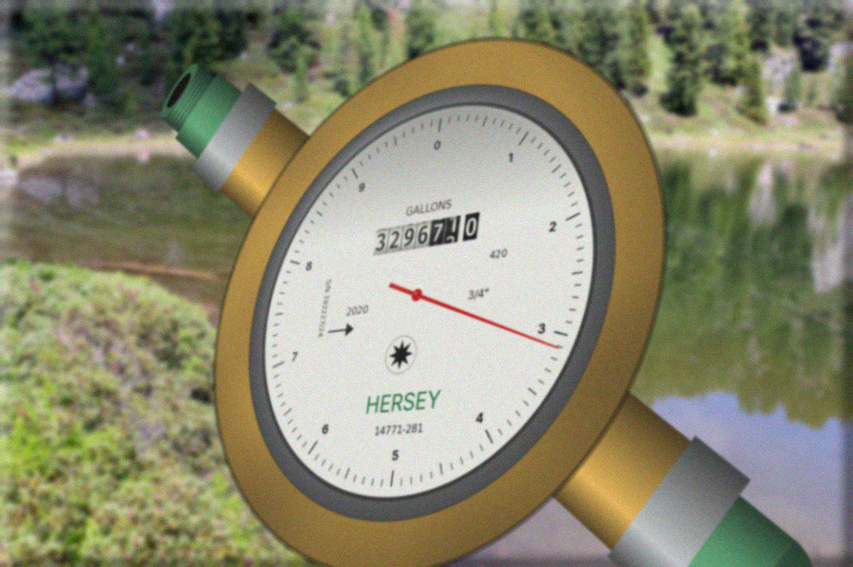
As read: value=3296713.1 unit=gal
